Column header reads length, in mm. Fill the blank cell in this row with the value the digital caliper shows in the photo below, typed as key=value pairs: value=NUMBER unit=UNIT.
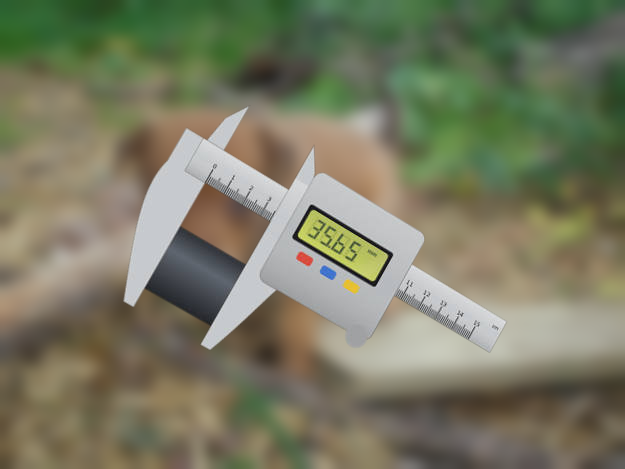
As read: value=35.65 unit=mm
